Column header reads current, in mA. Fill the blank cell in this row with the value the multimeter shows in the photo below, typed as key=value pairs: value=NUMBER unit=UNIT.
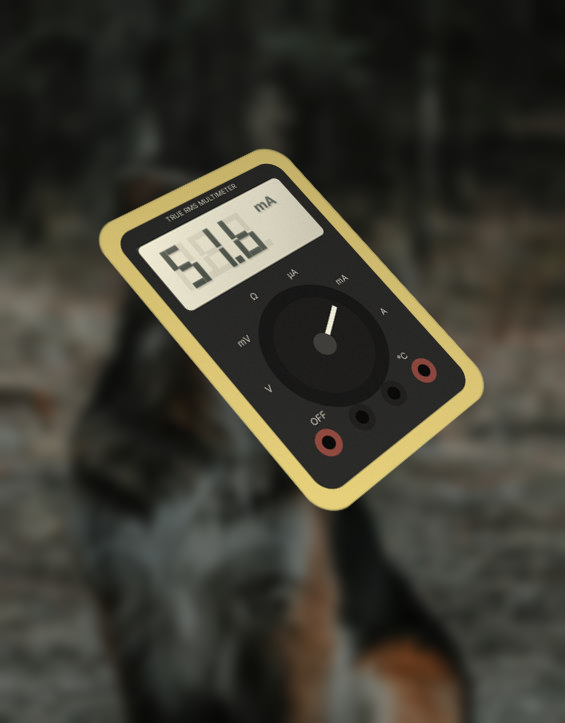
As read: value=51.6 unit=mA
